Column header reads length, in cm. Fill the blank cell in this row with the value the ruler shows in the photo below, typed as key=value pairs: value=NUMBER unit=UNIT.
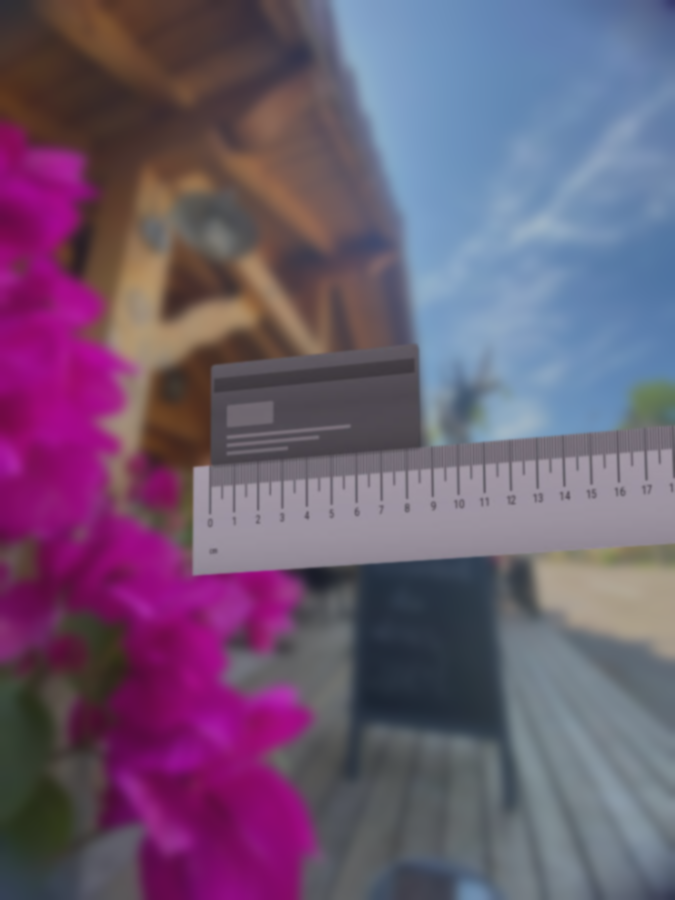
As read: value=8.5 unit=cm
